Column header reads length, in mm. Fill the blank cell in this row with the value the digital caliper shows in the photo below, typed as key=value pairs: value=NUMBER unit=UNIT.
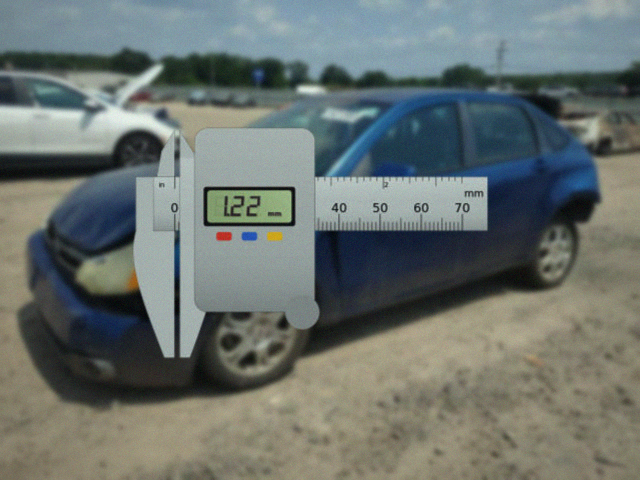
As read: value=1.22 unit=mm
